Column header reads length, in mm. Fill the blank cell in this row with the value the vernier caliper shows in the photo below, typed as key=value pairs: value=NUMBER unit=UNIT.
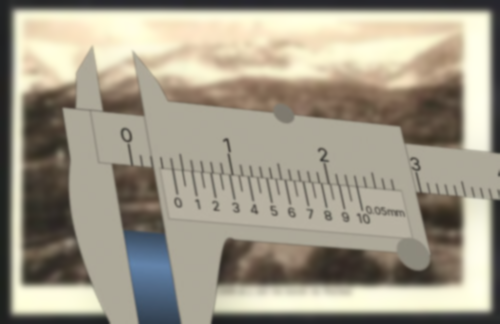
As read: value=4.0 unit=mm
